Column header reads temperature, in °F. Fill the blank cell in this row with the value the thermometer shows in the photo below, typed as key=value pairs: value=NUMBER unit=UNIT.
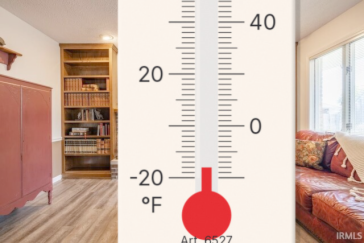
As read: value=-16 unit=°F
